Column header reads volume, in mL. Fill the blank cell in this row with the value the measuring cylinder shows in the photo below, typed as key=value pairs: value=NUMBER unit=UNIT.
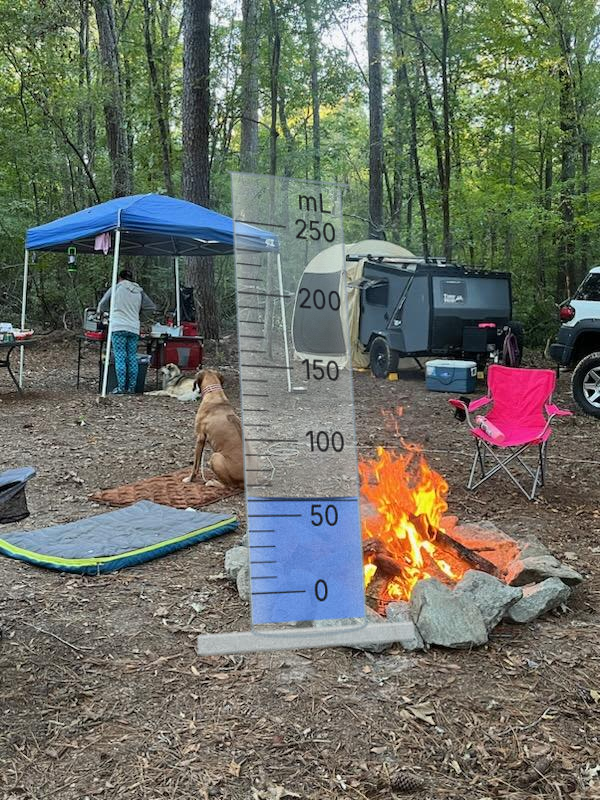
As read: value=60 unit=mL
